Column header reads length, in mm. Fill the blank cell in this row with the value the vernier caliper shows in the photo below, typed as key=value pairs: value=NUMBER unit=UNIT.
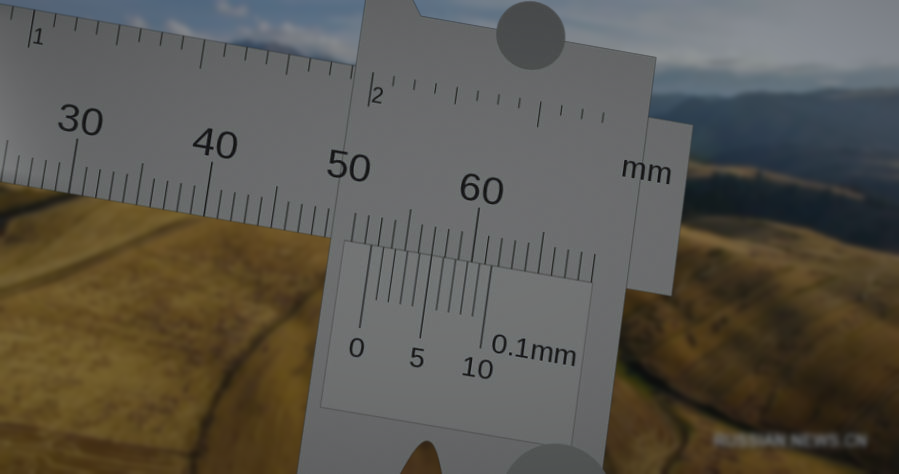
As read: value=52.5 unit=mm
